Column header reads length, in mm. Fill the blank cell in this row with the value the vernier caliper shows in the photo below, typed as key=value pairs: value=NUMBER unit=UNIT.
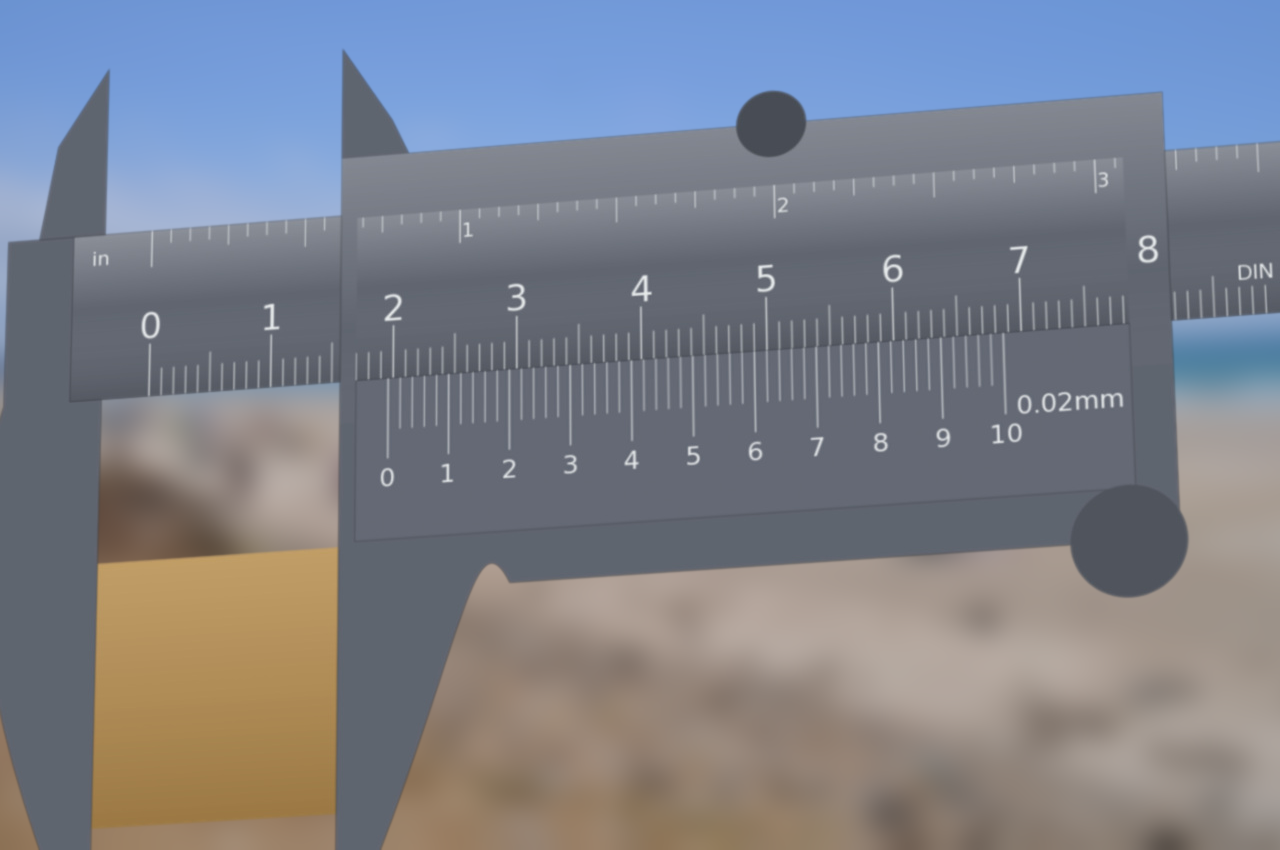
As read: value=19.6 unit=mm
